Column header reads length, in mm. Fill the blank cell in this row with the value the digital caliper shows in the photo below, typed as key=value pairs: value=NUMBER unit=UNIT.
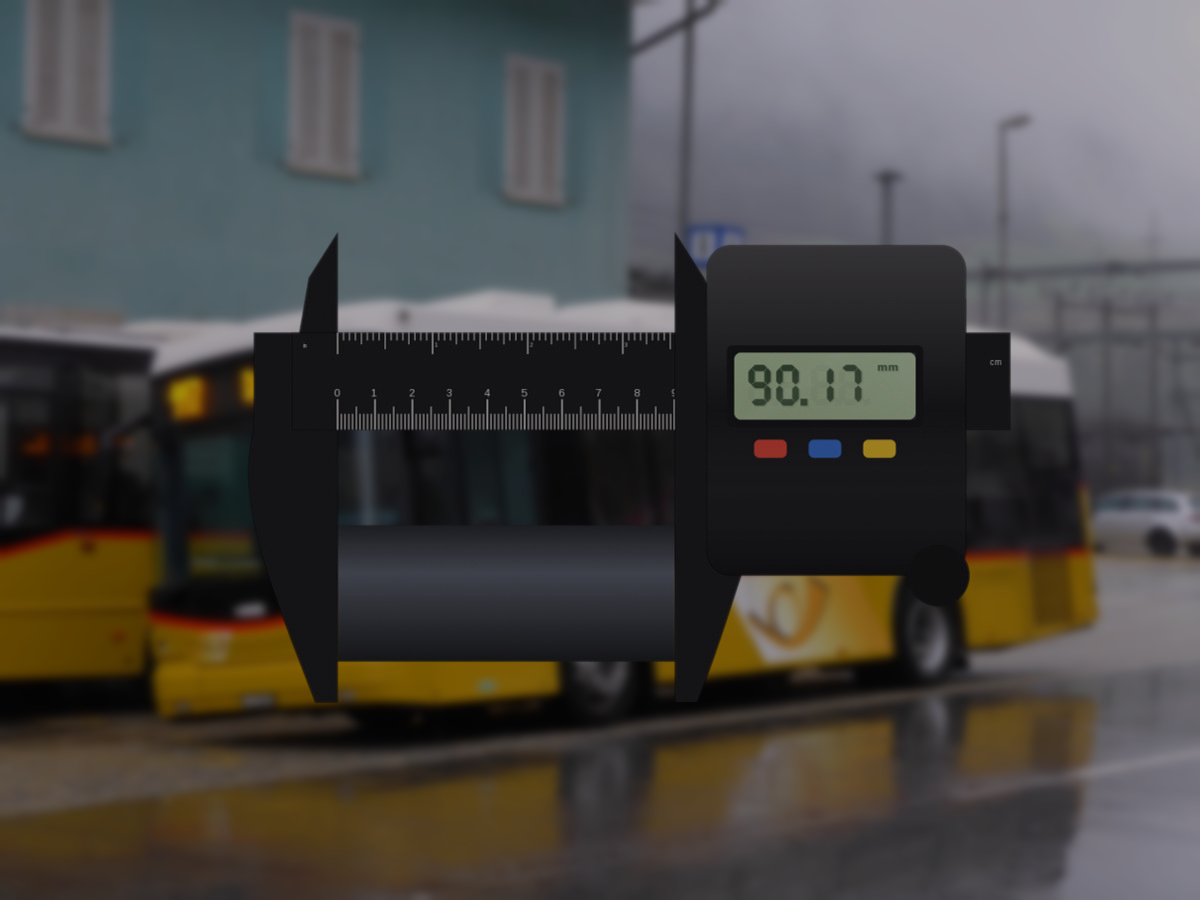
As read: value=90.17 unit=mm
